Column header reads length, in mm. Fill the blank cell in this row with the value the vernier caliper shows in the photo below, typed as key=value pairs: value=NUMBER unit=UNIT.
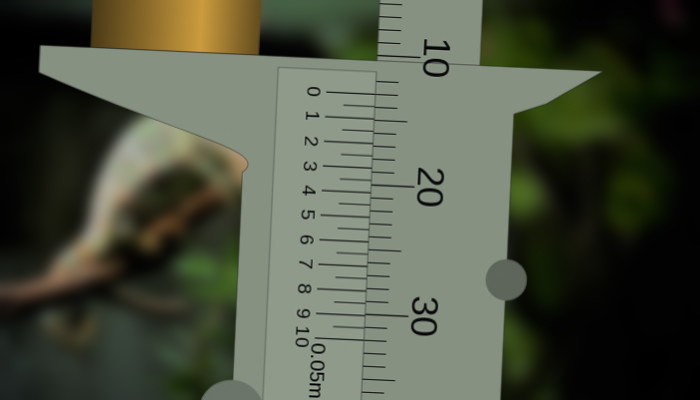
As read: value=13.0 unit=mm
